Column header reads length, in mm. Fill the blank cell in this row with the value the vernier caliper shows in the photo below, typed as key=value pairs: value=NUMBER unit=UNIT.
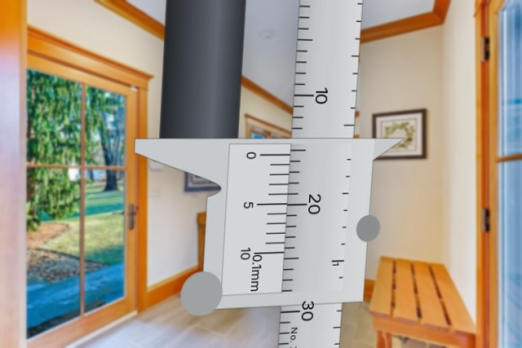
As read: value=15.4 unit=mm
